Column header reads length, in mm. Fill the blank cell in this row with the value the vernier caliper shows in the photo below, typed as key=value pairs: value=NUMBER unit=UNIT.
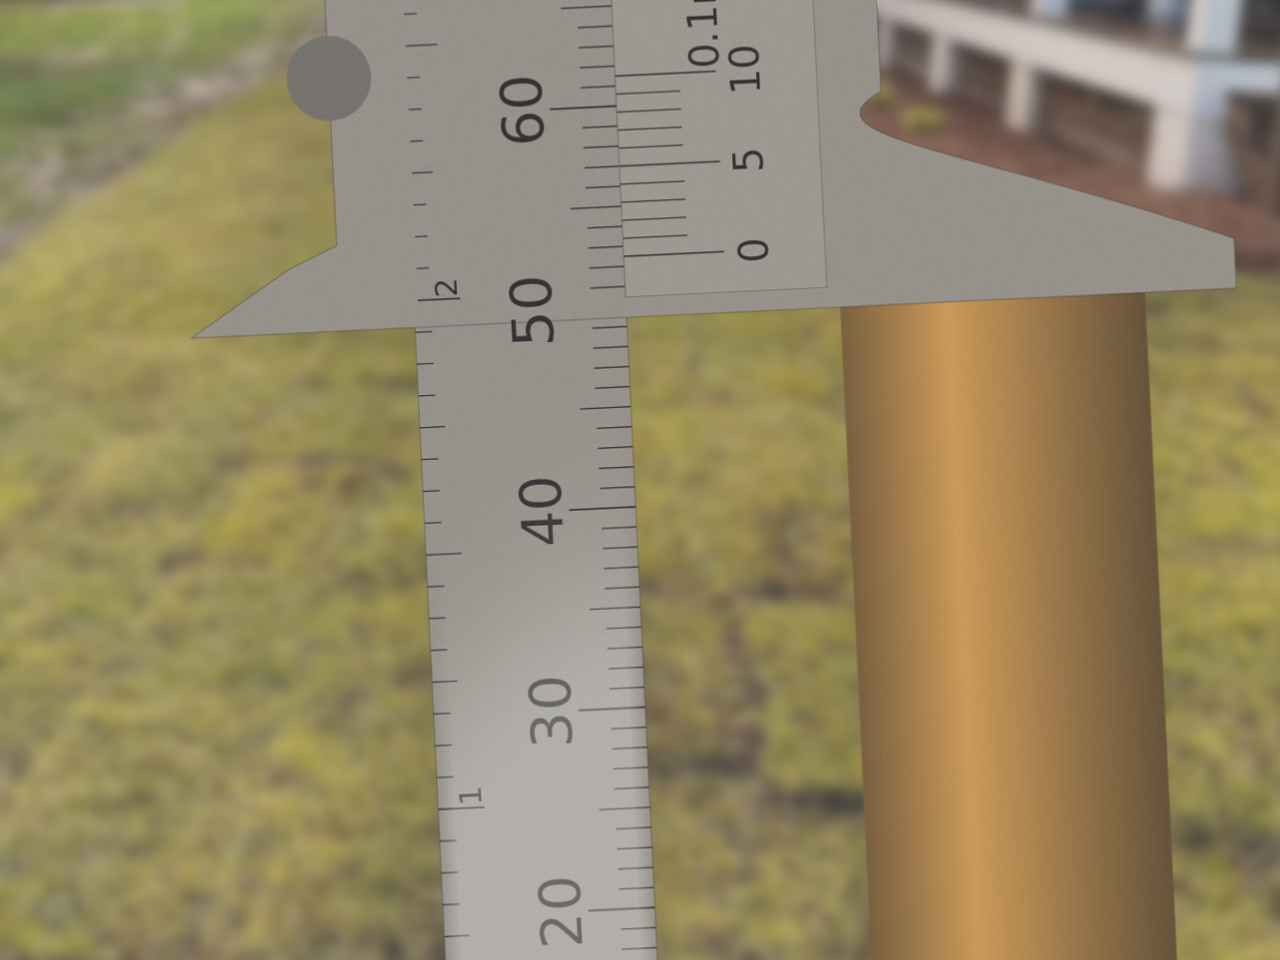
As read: value=52.5 unit=mm
